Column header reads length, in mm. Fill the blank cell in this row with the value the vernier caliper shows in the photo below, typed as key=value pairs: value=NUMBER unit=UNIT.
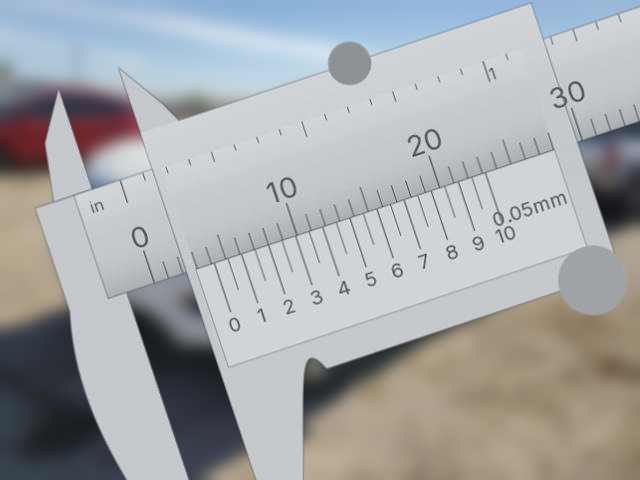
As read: value=4.2 unit=mm
